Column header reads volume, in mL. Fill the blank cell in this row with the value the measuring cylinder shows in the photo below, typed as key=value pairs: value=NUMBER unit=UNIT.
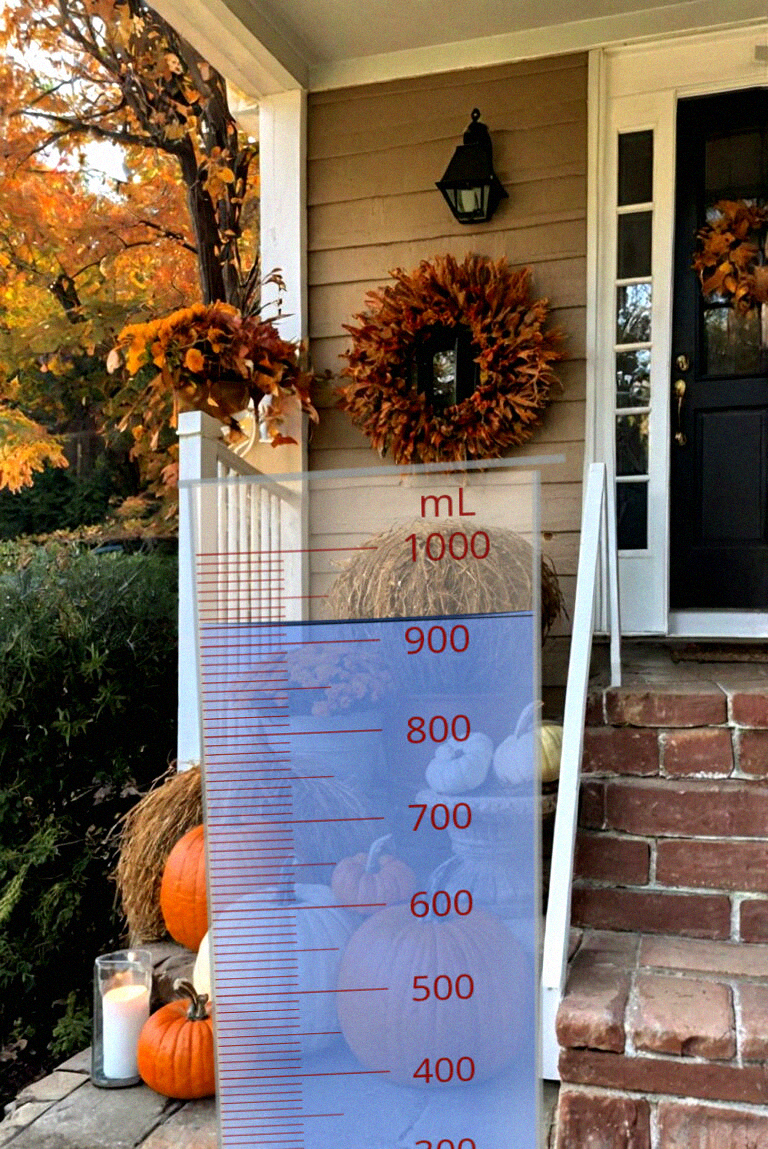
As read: value=920 unit=mL
